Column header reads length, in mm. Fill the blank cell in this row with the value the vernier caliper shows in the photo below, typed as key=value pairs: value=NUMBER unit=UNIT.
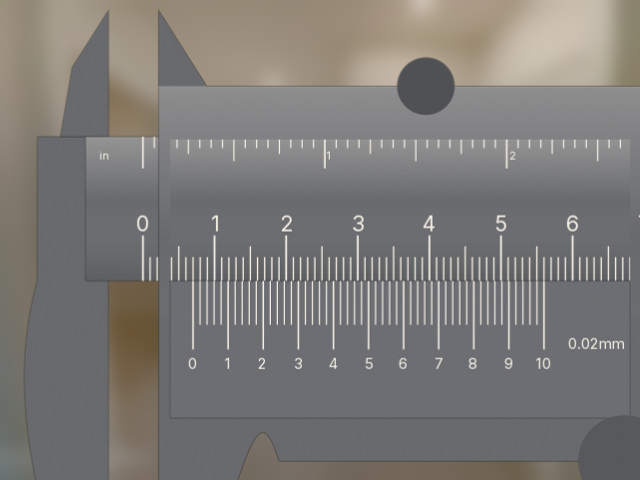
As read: value=7.0 unit=mm
